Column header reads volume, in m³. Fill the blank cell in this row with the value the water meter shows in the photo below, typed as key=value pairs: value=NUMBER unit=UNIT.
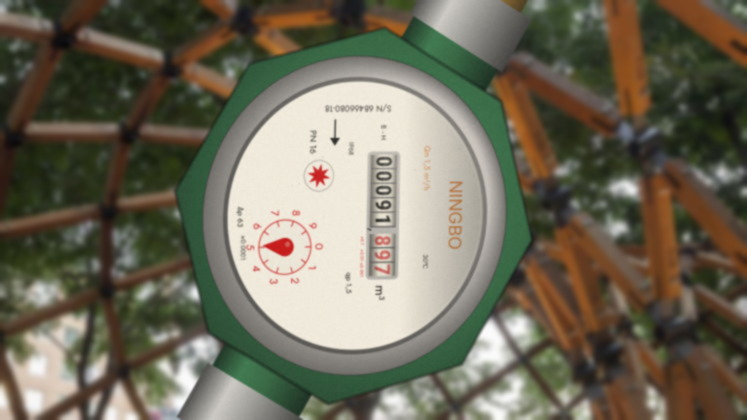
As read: value=91.8975 unit=m³
